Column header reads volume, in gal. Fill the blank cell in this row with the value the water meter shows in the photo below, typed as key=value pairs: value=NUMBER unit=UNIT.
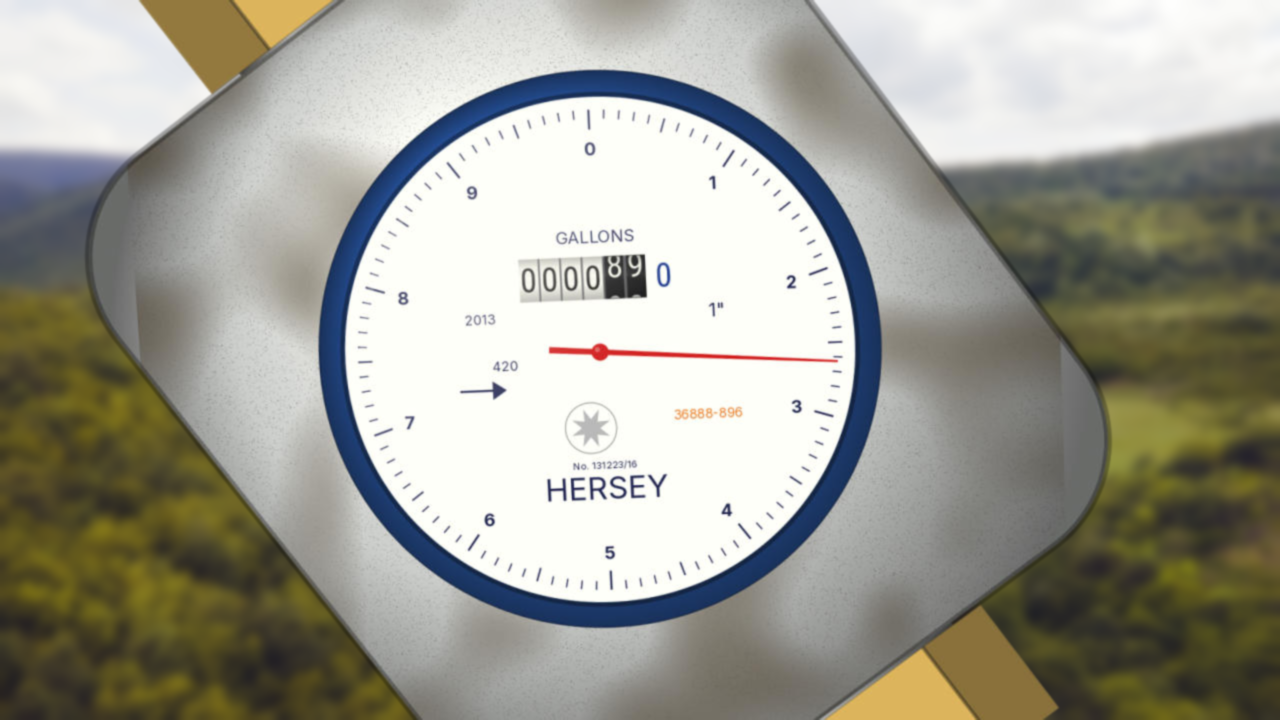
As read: value=892.6 unit=gal
